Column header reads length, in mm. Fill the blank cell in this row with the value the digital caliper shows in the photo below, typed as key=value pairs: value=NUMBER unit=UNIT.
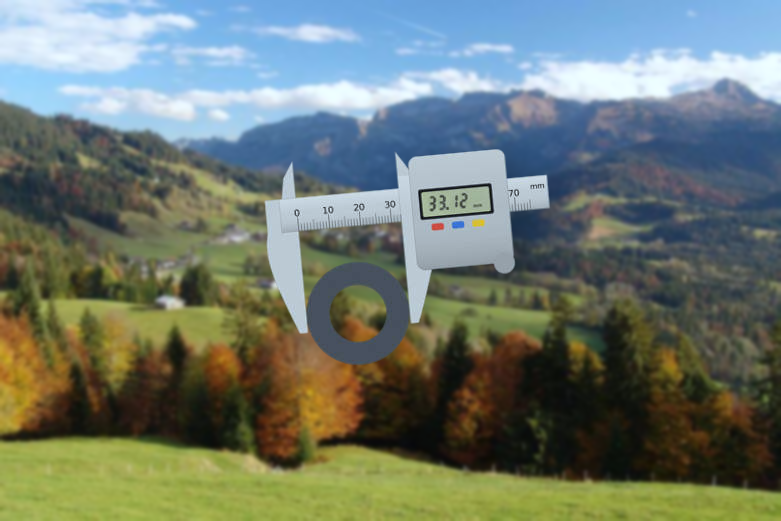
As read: value=33.12 unit=mm
